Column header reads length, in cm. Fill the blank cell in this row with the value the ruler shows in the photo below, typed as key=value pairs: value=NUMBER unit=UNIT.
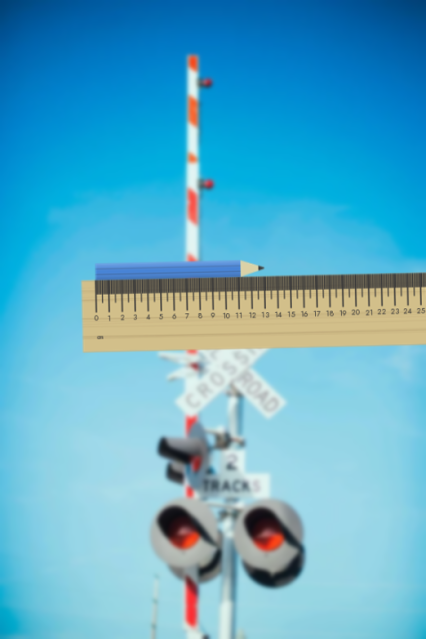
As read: value=13 unit=cm
